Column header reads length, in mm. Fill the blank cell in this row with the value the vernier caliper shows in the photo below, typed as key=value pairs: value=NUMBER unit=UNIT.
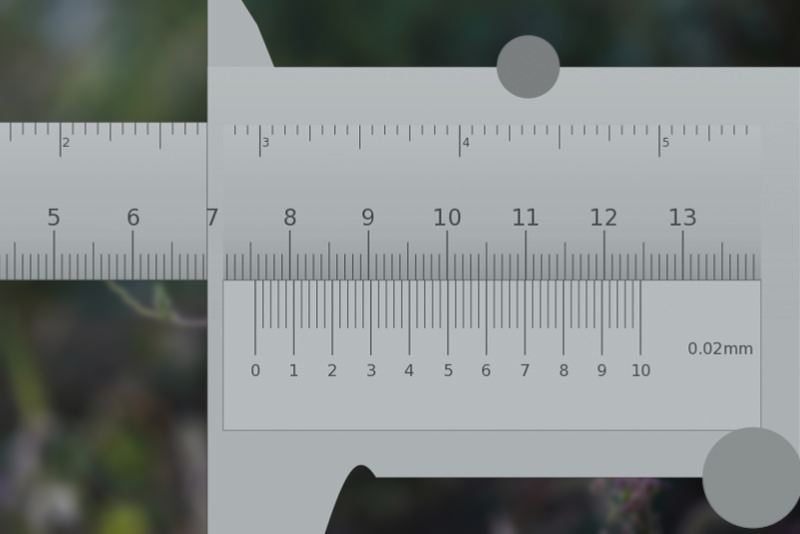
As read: value=75.6 unit=mm
